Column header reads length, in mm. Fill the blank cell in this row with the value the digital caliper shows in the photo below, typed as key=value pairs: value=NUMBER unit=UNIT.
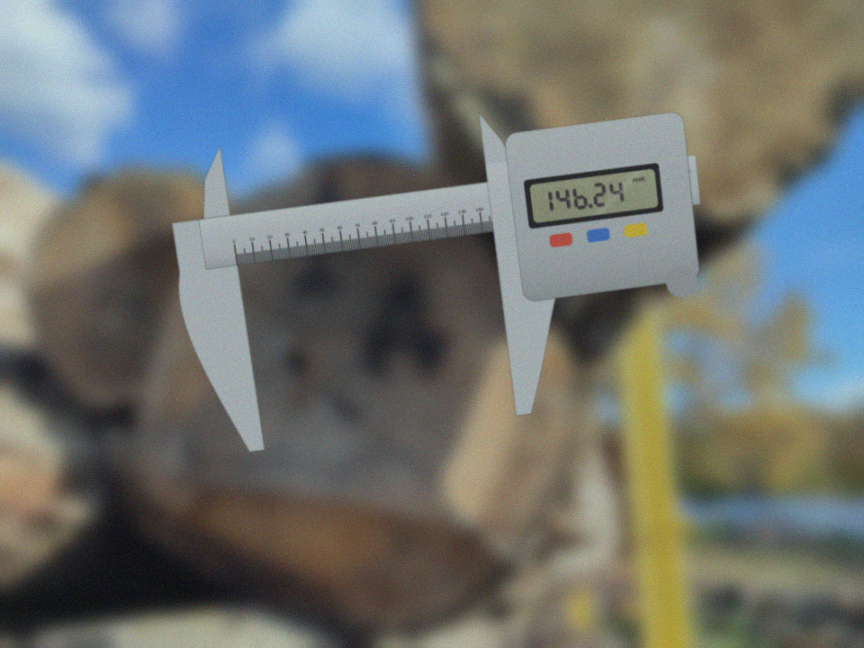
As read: value=146.24 unit=mm
